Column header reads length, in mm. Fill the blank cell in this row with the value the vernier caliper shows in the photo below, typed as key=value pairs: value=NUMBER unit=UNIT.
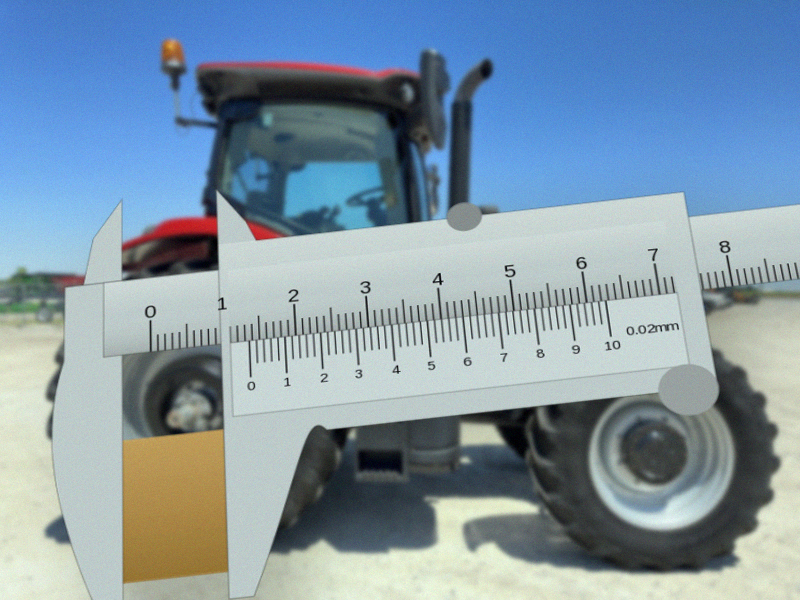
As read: value=13.6 unit=mm
